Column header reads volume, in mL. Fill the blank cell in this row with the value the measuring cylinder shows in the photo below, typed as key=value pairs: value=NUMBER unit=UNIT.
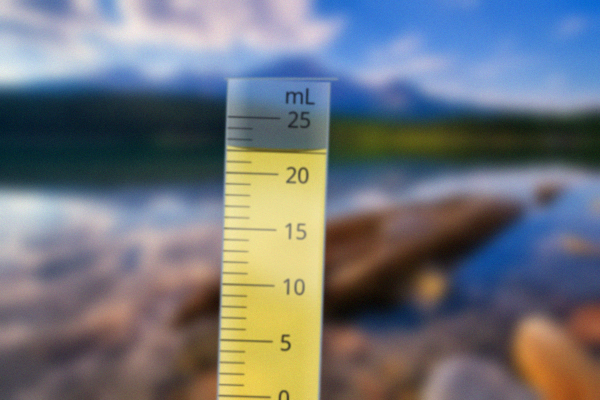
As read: value=22 unit=mL
